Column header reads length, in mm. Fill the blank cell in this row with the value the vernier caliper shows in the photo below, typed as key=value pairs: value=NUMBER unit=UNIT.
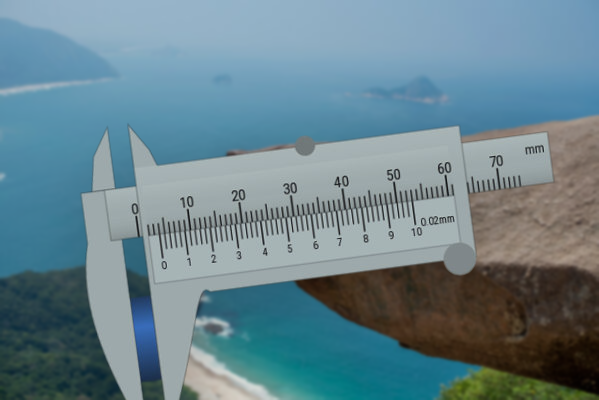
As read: value=4.0 unit=mm
